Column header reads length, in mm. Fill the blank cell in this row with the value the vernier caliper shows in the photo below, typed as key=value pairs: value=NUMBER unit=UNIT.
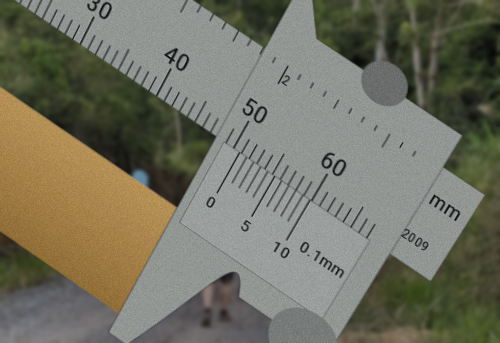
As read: value=50.8 unit=mm
